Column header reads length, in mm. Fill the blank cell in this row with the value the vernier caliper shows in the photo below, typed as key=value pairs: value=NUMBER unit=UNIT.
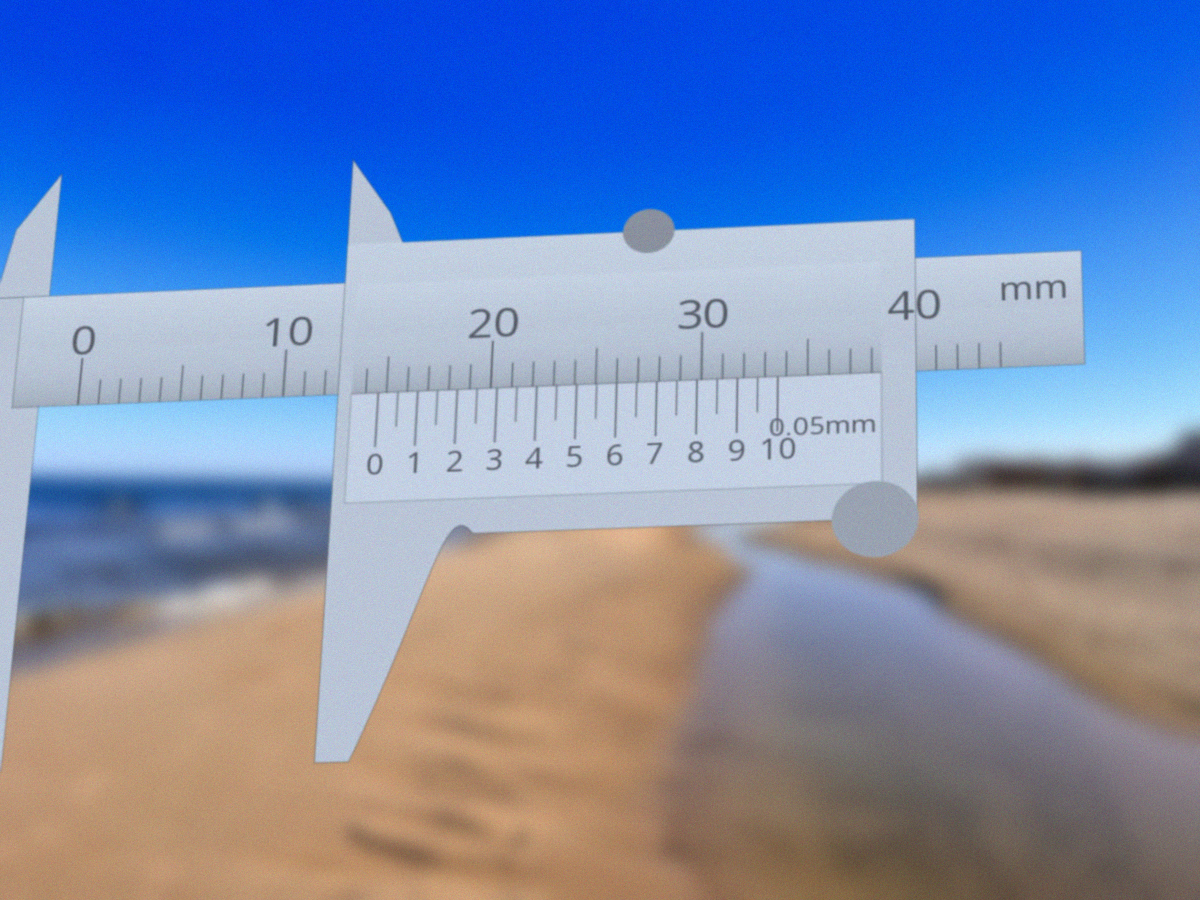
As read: value=14.6 unit=mm
